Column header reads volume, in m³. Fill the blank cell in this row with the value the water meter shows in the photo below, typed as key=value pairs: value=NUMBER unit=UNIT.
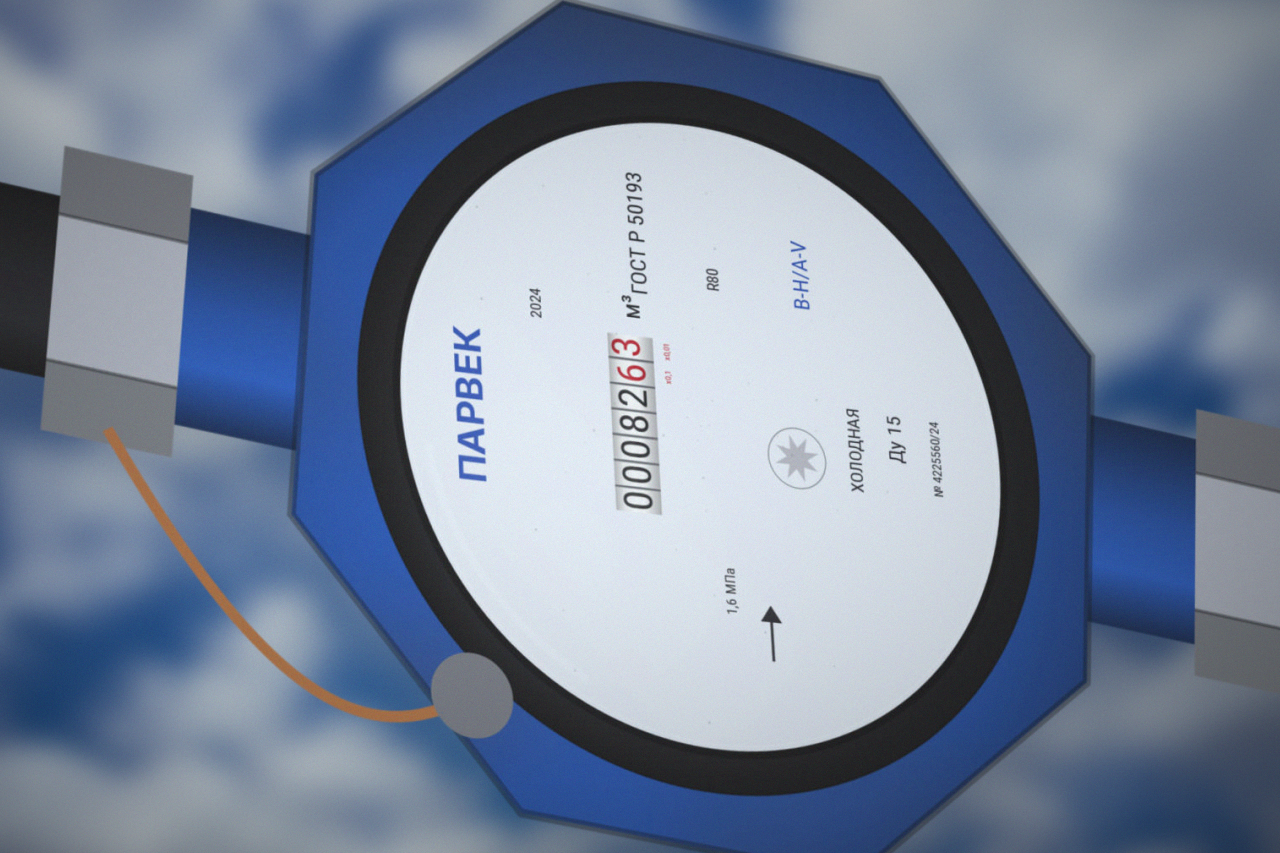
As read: value=82.63 unit=m³
